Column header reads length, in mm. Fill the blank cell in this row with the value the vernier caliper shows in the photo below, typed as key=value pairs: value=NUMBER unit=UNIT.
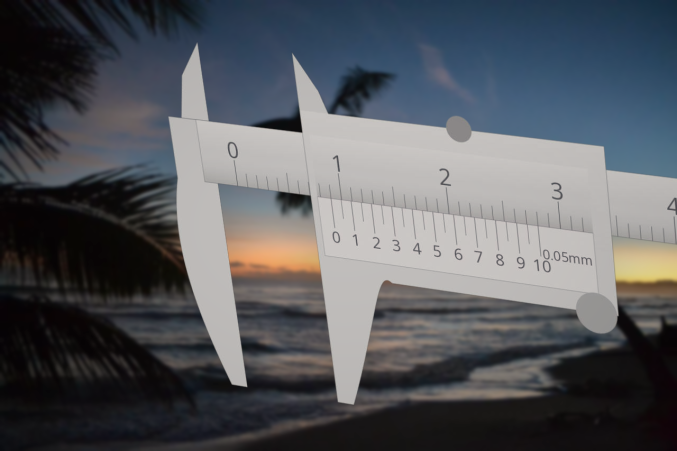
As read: value=9.0 unit=mm
